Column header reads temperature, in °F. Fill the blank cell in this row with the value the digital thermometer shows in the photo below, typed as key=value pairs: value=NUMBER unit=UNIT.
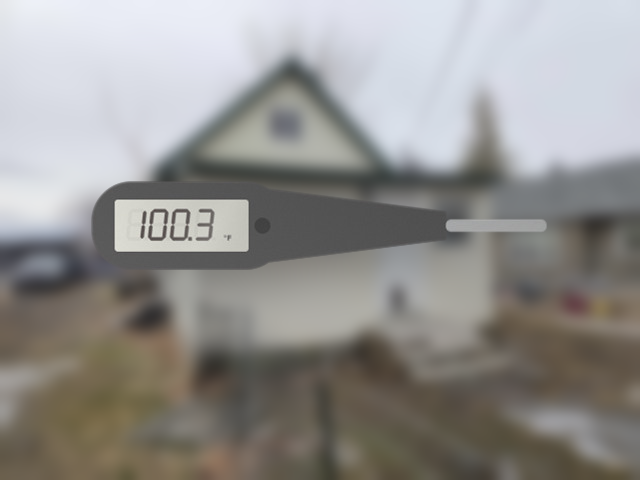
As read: value=100.3 unit=°F
